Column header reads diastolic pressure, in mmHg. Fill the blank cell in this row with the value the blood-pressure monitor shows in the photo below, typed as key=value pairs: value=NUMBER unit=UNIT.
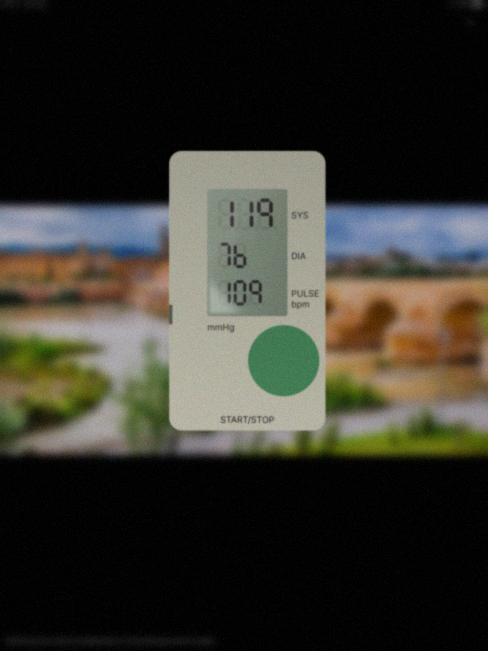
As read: value=76 unit=mmHg
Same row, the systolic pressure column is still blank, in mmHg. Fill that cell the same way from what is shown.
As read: value=119 unit=mmHg
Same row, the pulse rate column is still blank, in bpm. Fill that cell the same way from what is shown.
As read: value=109 unit=bpm
